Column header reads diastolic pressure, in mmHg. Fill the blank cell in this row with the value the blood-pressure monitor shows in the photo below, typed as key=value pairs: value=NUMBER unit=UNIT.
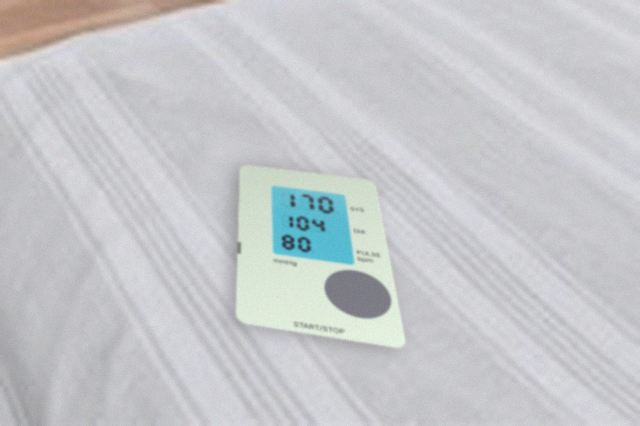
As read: value=104 unit=mmHg
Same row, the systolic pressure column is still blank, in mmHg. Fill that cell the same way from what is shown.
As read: value=170 unit=mmHg
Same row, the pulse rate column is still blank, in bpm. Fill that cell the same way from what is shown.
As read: value=80 unit=bpm
